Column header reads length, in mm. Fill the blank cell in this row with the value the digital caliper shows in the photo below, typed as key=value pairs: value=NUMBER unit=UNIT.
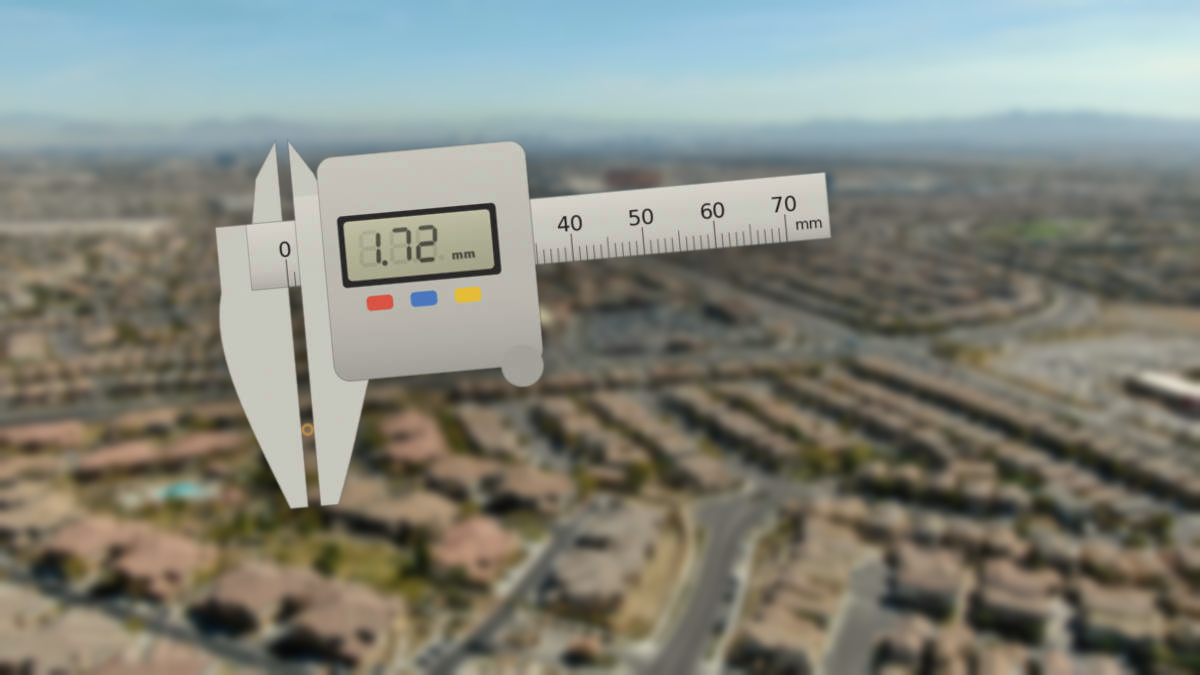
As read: value=1.72 unit=mm
